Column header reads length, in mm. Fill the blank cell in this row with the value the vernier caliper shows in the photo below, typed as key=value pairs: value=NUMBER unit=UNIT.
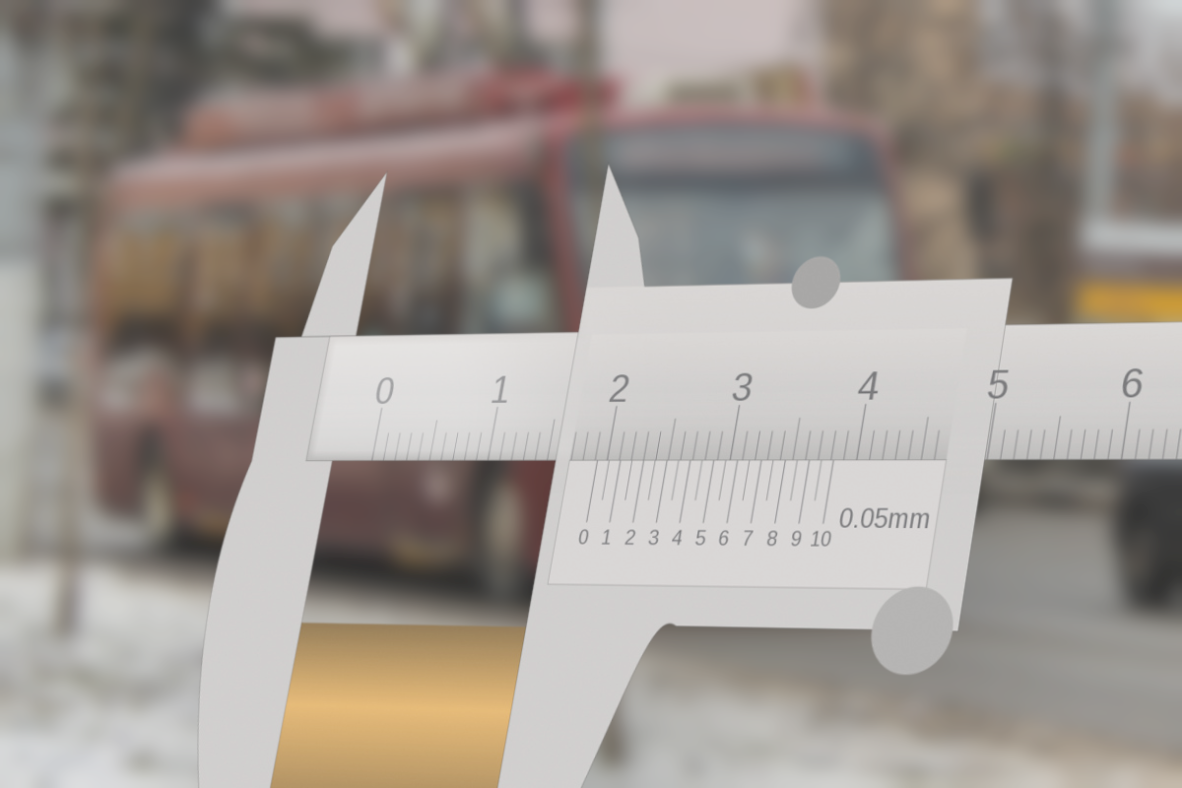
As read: value=19.2 unit=mm
